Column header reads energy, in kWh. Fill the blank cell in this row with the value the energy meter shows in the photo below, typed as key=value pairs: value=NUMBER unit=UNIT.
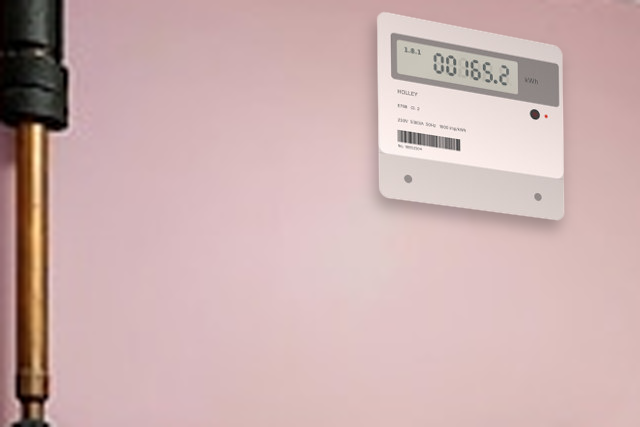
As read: value=165.2 unit=kWh
